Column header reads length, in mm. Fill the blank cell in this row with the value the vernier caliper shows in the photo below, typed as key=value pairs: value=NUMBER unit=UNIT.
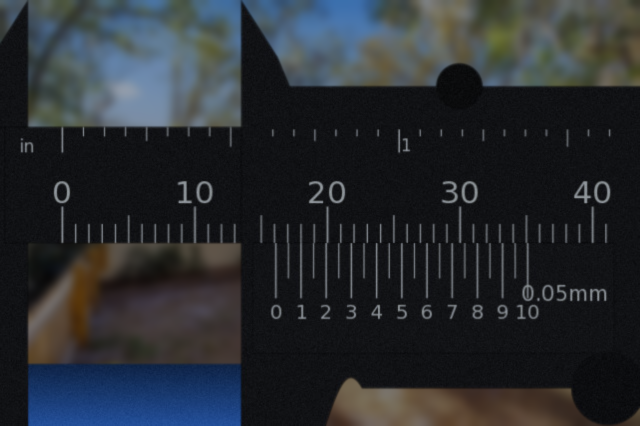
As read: value=16.1 unit=mm
